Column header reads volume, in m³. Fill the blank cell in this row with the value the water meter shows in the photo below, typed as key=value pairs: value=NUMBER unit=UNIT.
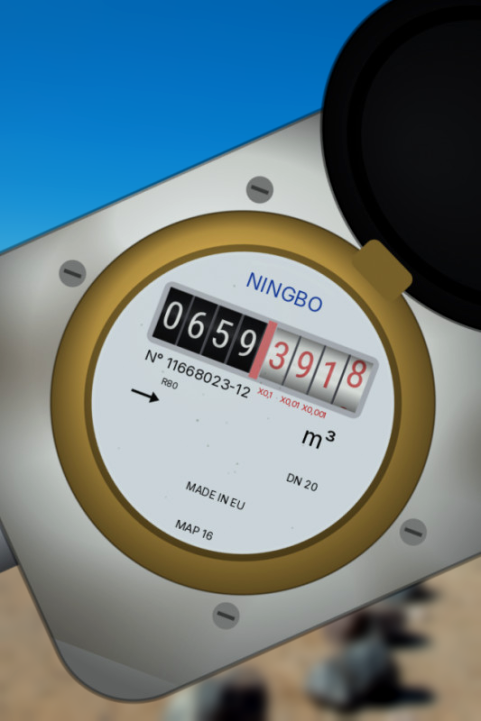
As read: value=659.3918 unit=m³
